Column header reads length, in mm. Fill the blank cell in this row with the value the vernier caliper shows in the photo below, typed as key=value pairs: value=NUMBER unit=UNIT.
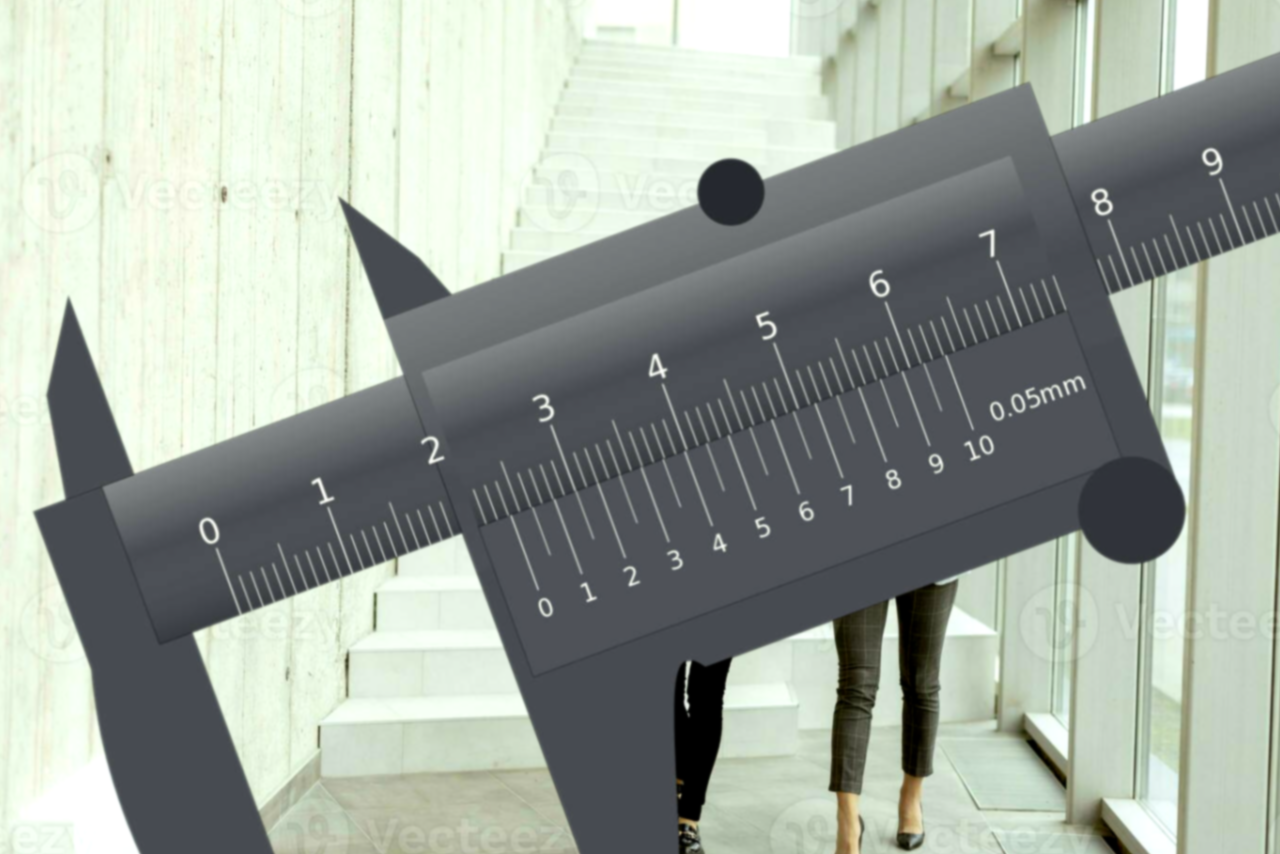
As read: value=24.2 unit=mm
